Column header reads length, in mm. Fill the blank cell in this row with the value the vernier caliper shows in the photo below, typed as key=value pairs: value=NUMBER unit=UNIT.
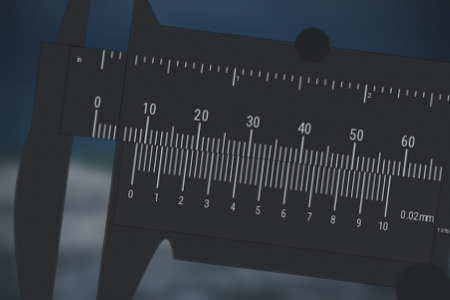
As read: value=8.5 unit=mm
